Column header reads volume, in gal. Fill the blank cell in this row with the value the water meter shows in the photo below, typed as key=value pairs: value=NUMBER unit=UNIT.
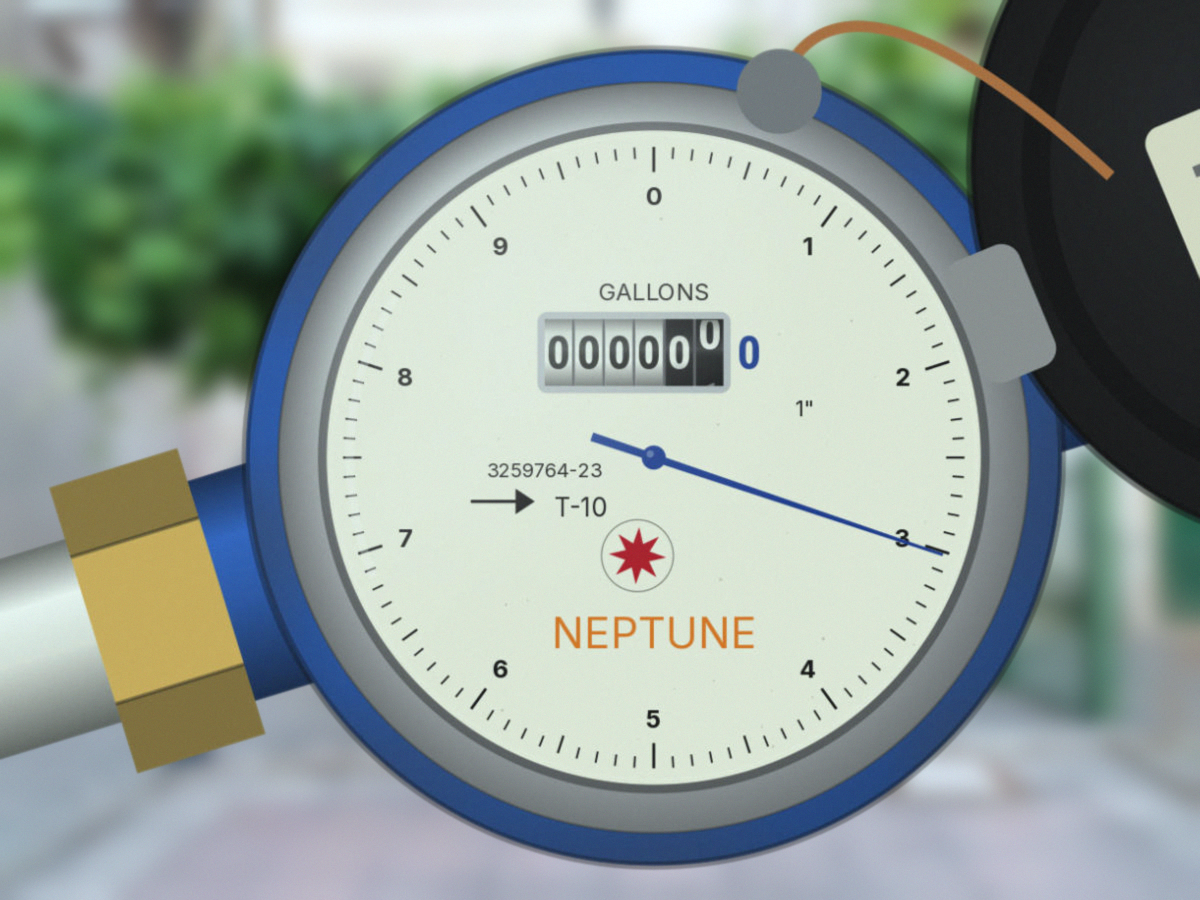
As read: value=3.0 unit=gal
